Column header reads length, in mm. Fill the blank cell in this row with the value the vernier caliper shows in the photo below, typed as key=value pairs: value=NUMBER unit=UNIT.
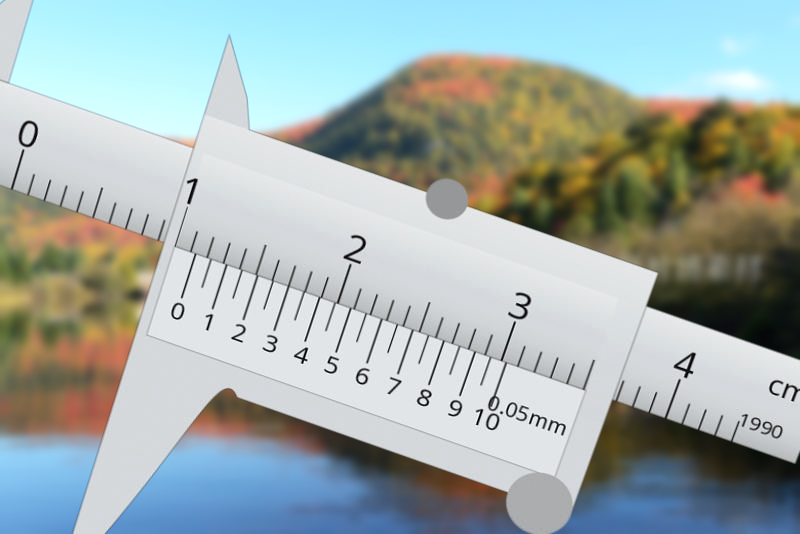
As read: value=11.3 unit=mm
